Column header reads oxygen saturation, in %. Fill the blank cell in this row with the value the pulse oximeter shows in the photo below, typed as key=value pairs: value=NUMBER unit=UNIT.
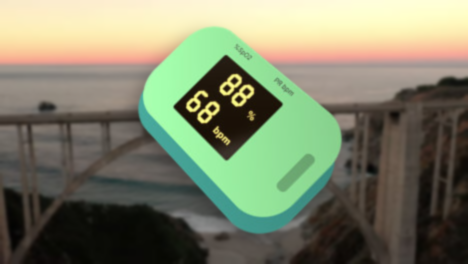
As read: value=88 unit=%
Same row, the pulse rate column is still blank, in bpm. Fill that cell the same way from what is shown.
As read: value=68 unit=bpm
